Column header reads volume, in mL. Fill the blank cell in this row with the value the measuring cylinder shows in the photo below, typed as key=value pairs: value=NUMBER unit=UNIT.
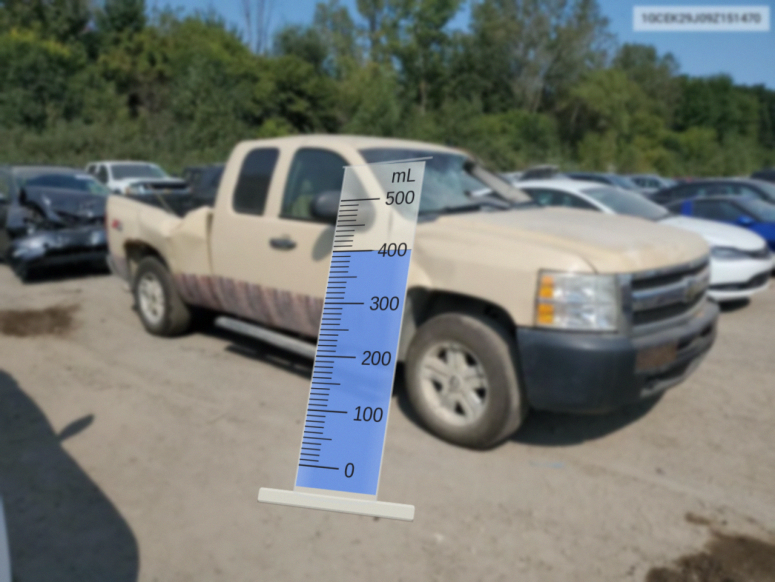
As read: value=400 unit=mL
